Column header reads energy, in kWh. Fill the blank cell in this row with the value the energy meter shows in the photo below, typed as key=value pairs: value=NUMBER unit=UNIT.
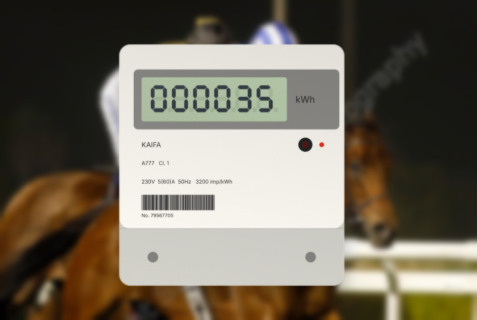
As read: value=35 unit=kWh
